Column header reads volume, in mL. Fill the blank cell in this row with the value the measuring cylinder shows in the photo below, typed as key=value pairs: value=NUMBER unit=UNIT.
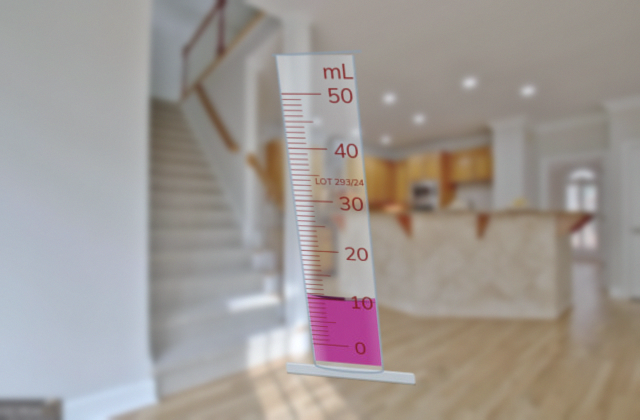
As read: value=10 unit=mL
